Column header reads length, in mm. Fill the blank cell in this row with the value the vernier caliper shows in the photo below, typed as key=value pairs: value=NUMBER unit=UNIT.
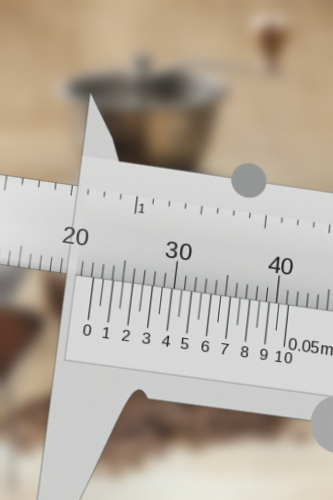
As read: value=22.2 unit=mm
